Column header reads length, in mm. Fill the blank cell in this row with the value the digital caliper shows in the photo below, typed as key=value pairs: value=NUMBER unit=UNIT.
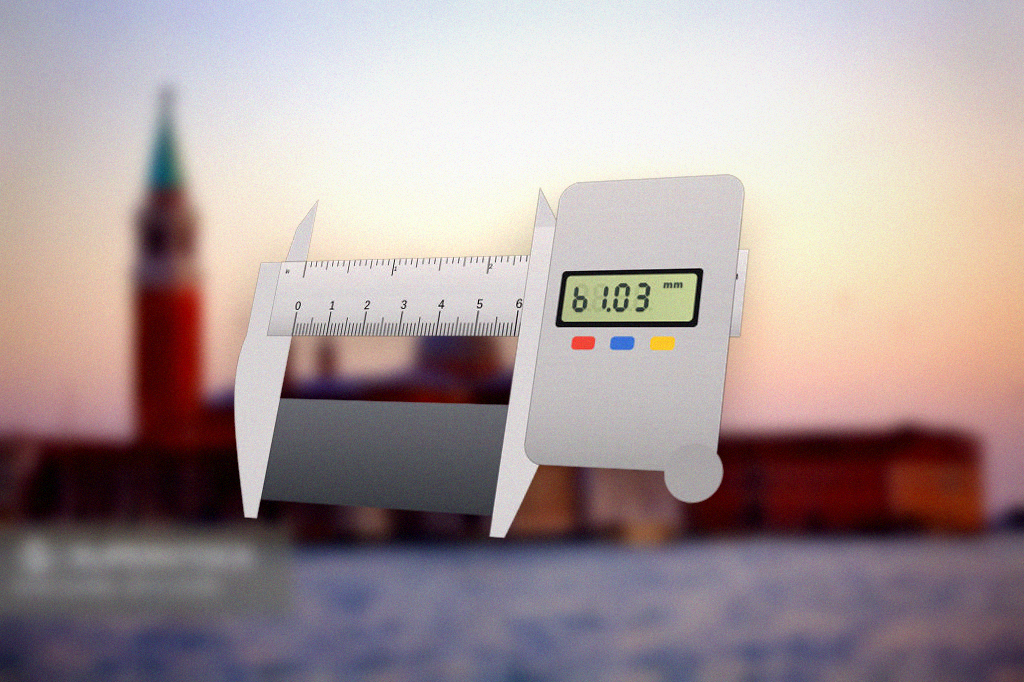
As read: value=61.03 unit=mm
